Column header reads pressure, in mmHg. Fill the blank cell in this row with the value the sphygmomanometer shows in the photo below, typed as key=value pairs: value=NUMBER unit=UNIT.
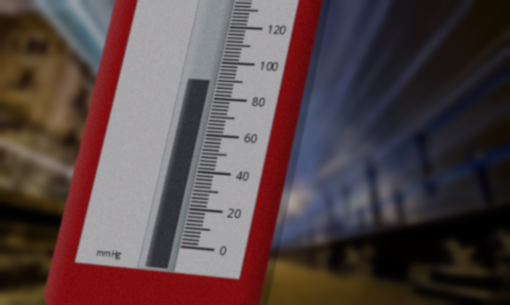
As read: value=90 unit=mmHg
